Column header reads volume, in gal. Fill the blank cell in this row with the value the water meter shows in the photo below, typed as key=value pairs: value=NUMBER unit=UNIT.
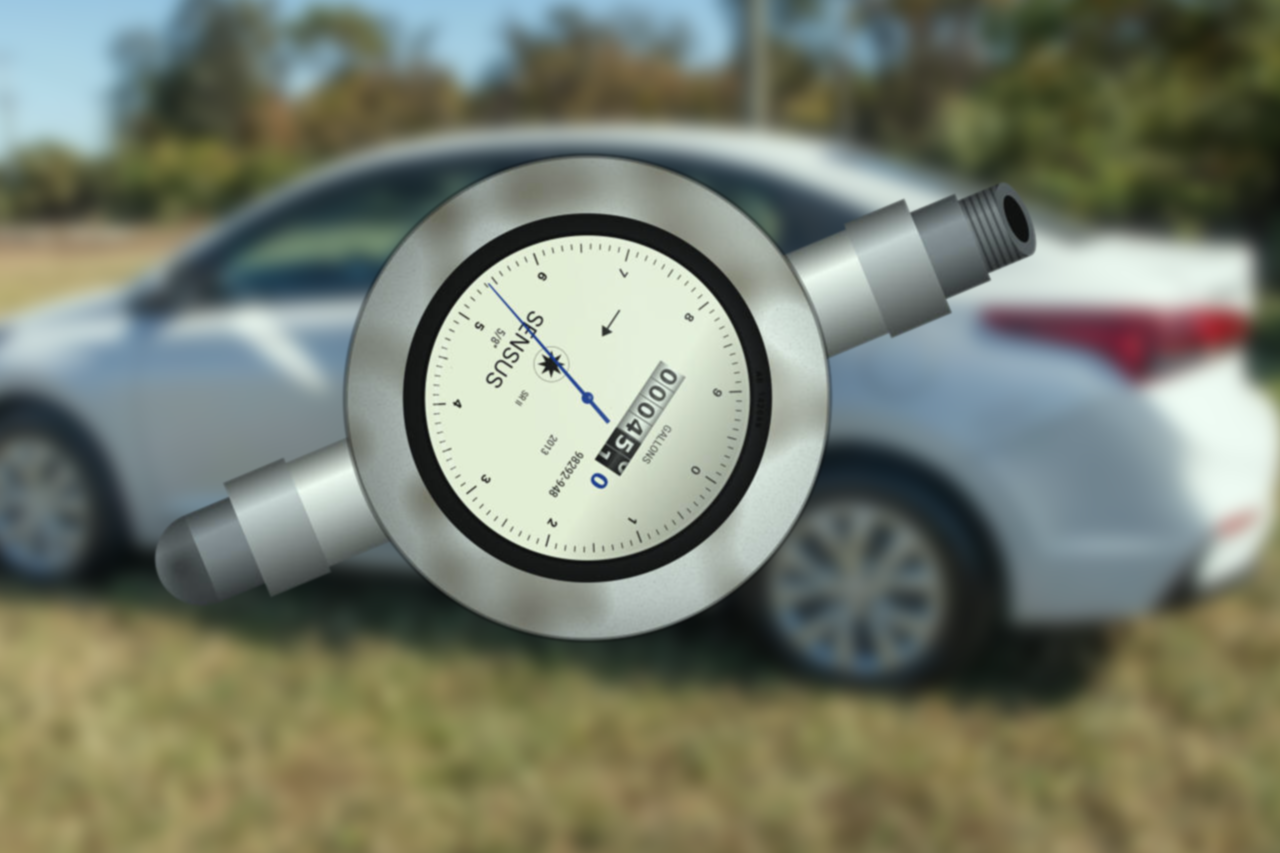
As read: value=4505.4 unit=gal
